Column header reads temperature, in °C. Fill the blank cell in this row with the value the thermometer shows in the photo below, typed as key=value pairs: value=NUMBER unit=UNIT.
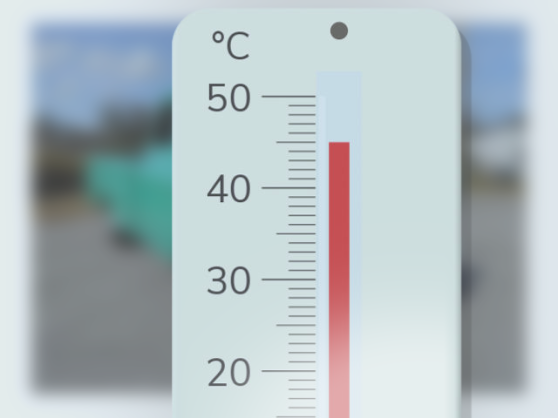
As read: value=45 unit=°C
